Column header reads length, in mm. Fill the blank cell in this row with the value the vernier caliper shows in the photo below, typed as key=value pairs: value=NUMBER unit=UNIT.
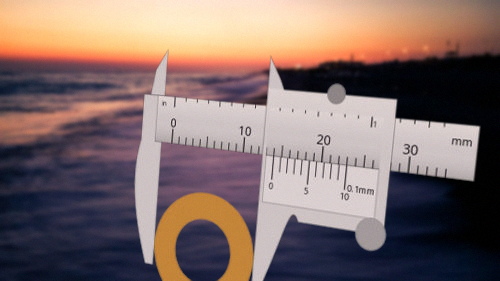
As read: value=14.0 unit=mm
